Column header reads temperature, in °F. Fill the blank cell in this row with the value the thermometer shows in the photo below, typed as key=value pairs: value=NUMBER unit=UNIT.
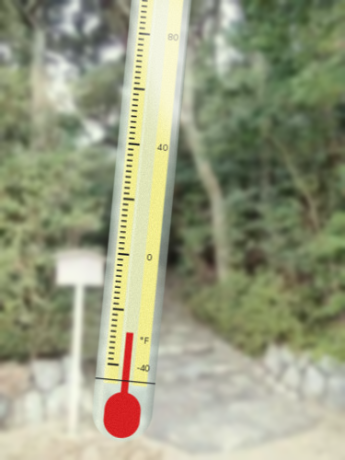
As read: value=-28 unit=°F
